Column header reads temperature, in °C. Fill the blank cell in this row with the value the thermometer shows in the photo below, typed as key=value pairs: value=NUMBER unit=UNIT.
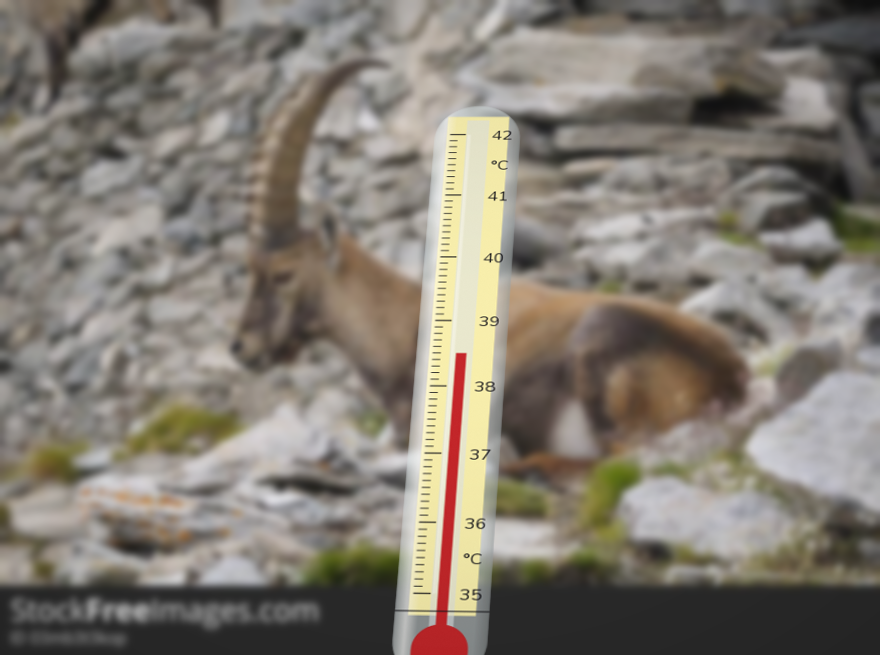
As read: value=38.5 unit=°C
